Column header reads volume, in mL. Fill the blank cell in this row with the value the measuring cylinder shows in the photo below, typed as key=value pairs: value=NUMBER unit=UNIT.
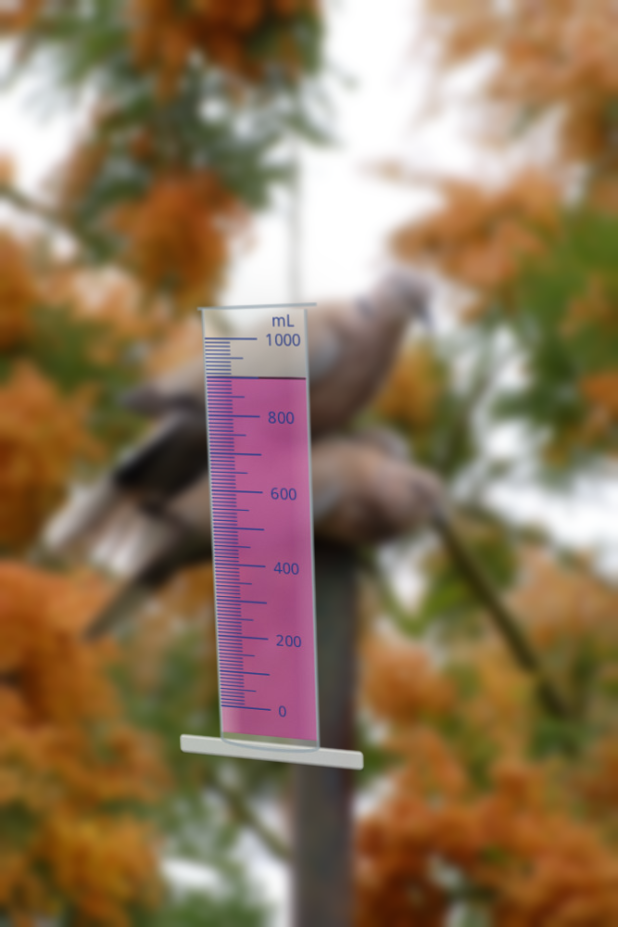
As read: value=900 unit=mL
